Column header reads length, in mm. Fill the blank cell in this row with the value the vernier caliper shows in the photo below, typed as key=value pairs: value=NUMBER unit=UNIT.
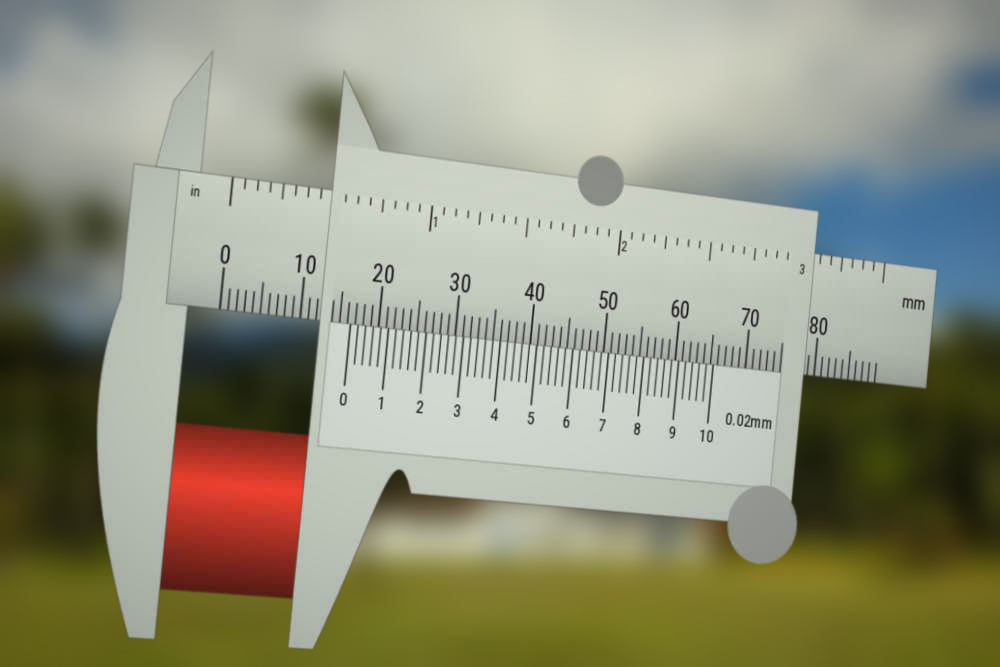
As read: value=16.4 unit=mm
